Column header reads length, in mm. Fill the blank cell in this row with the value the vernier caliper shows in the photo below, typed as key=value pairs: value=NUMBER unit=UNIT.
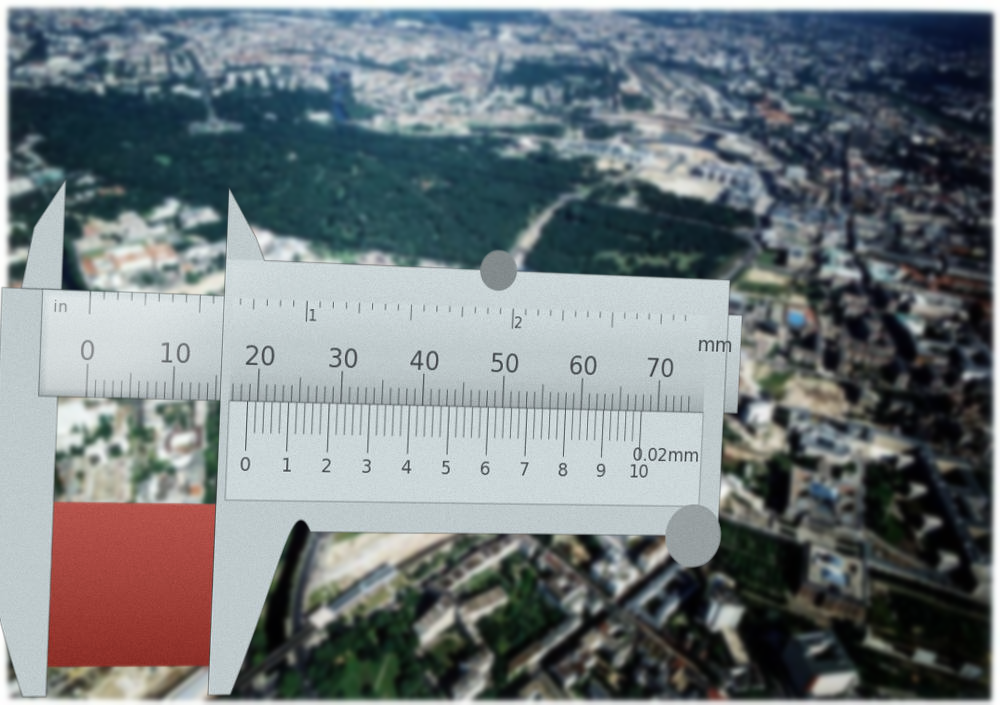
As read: value=18.8 unit=mm
